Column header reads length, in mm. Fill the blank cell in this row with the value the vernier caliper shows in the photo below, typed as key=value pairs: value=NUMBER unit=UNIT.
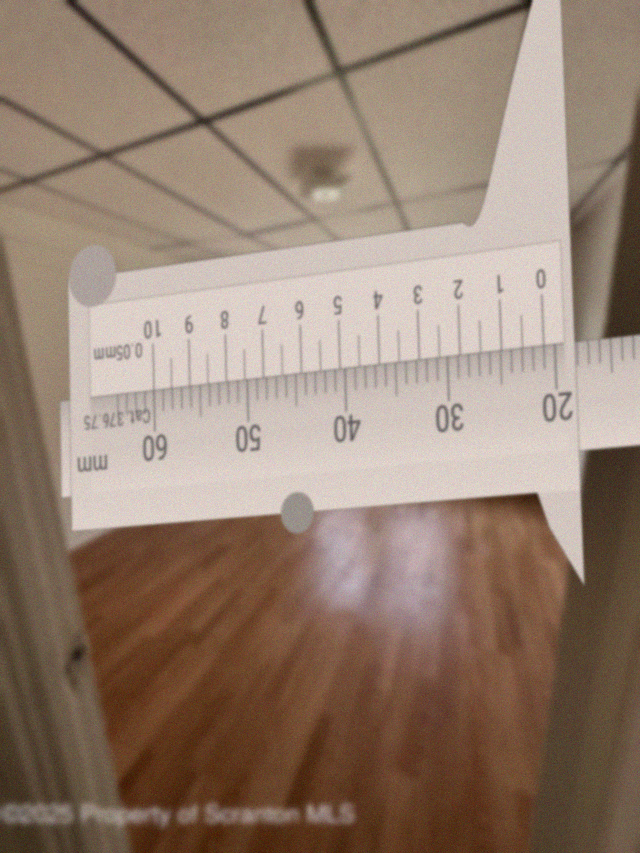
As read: value=21.0 unit=mm
